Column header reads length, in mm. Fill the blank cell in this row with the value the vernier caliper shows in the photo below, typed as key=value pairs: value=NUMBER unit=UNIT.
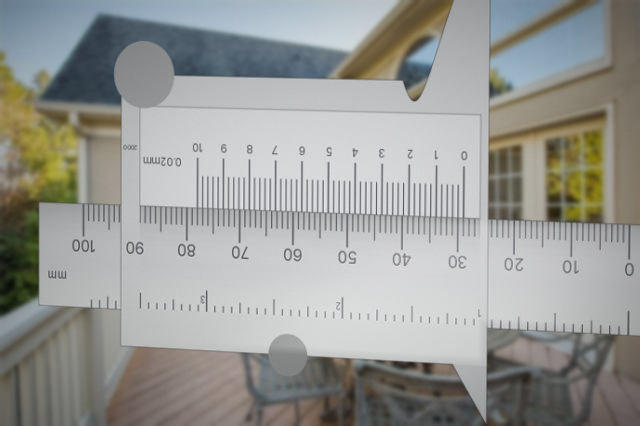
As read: value=29.0 unit=mm
